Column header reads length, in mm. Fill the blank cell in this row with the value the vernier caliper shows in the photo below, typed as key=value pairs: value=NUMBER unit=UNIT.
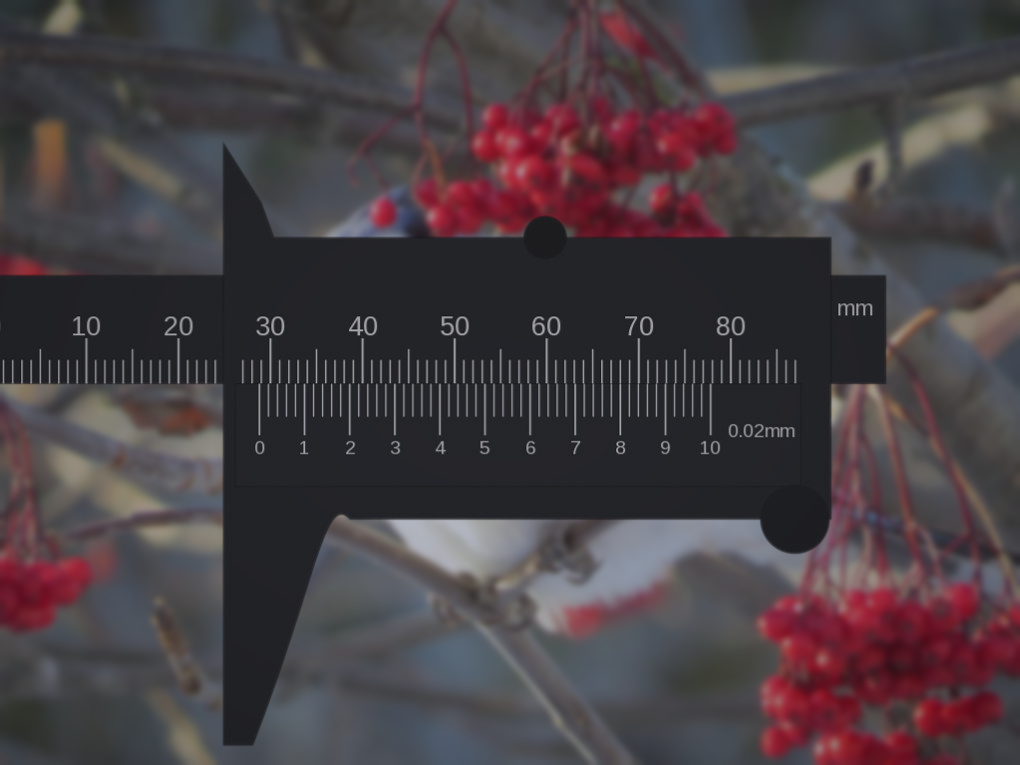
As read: value=28.8 unit=mm
